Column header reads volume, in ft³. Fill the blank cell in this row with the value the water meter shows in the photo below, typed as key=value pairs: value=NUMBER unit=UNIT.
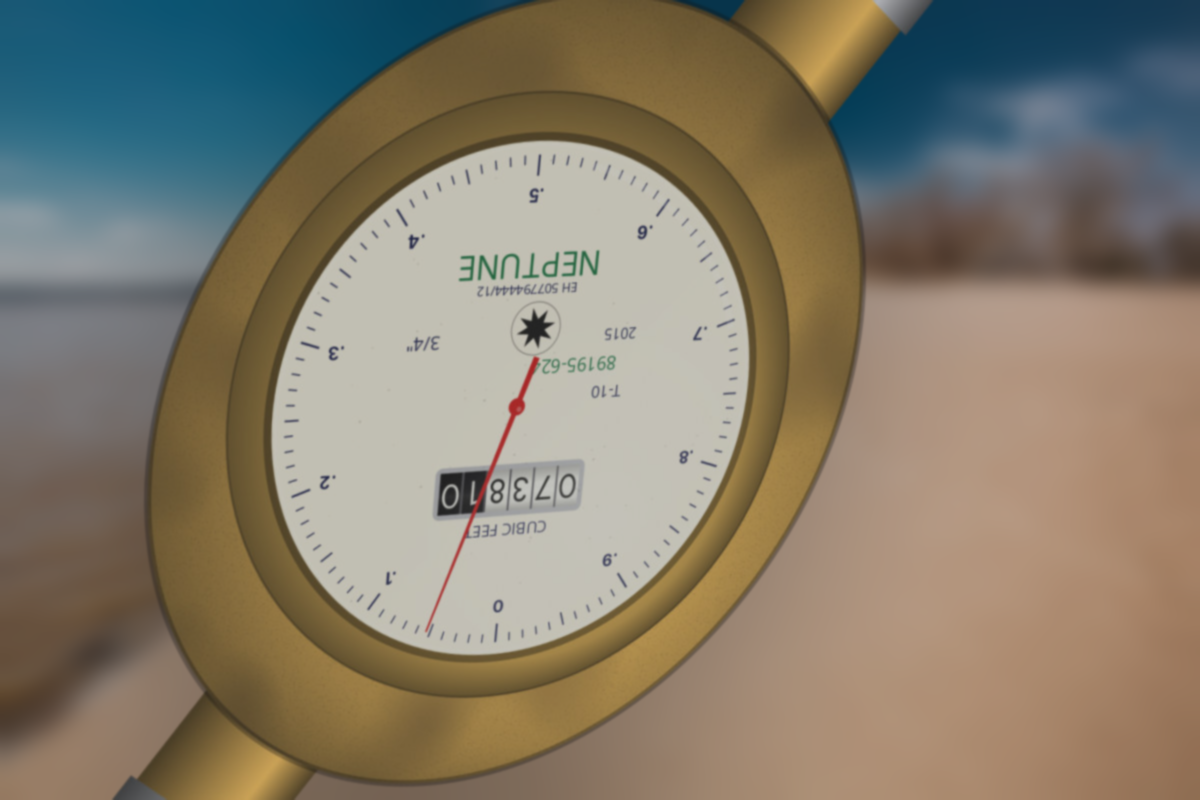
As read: value=73810.05 unit=ft³
